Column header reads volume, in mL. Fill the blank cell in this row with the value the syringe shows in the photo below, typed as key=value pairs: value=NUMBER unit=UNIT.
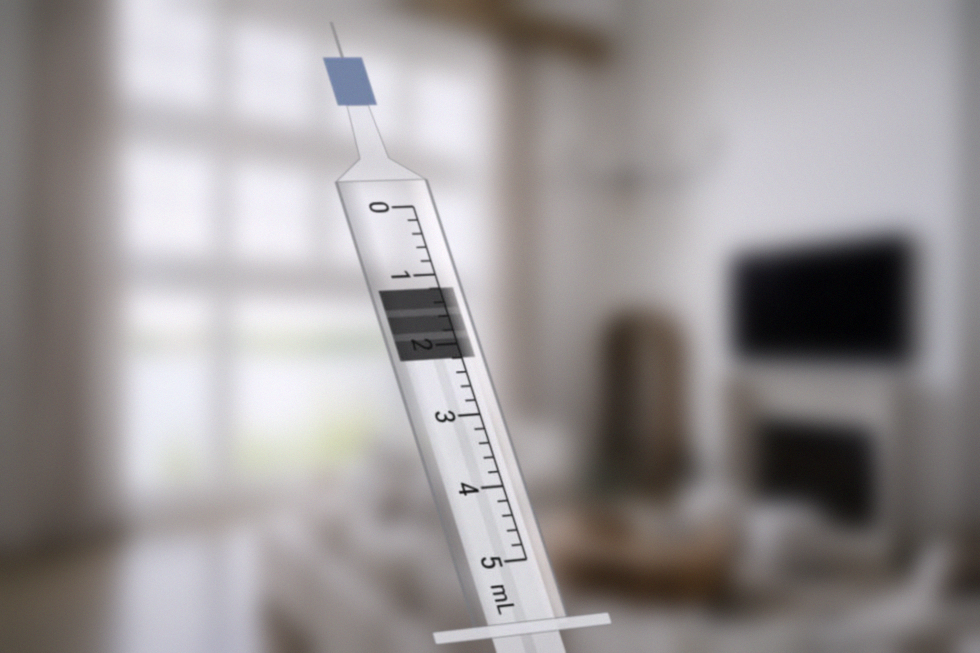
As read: value=1.2 unit=mL
